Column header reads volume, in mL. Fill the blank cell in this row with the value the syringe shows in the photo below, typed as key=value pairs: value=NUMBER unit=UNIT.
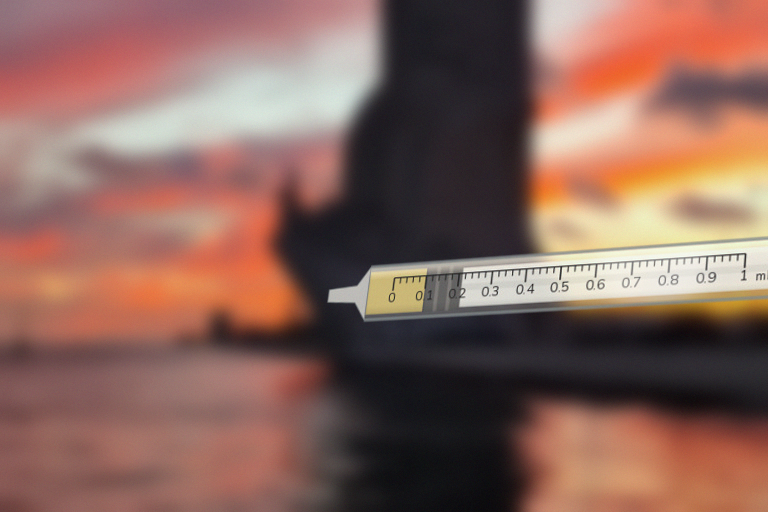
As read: value=0.1 unit=mL
